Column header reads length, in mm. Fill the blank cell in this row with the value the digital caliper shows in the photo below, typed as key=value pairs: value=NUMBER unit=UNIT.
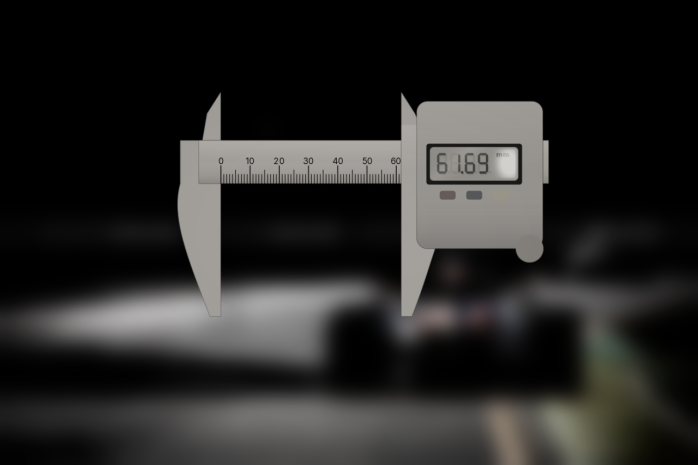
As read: value=61.69 unit=mm
